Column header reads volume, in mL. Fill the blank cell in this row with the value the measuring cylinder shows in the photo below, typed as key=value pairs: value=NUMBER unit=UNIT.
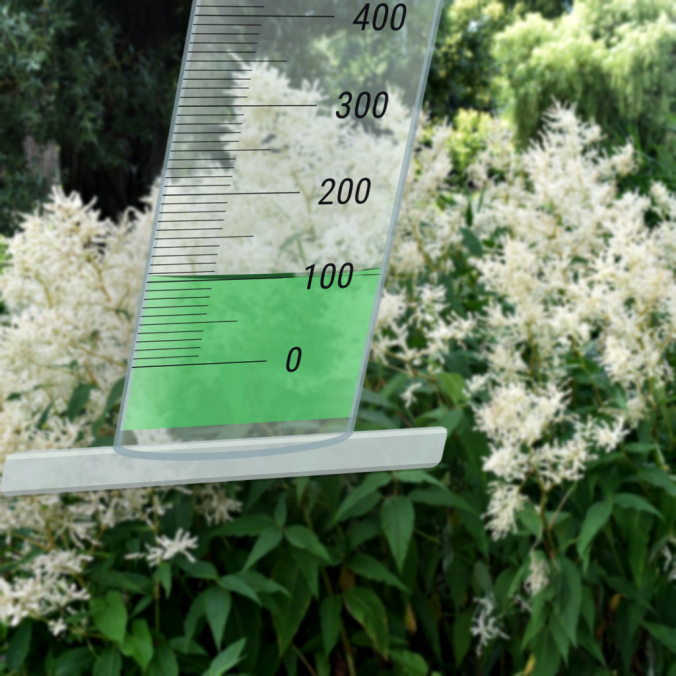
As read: value=100 unit=mL
